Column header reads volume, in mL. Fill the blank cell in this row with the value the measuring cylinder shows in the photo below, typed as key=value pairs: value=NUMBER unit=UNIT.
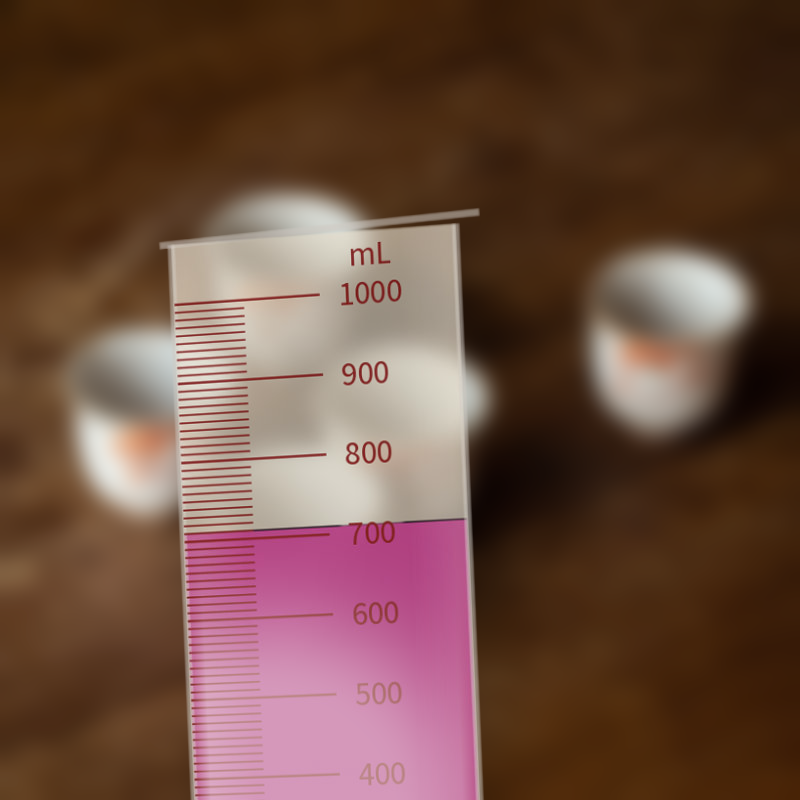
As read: value=710 unit=mL
